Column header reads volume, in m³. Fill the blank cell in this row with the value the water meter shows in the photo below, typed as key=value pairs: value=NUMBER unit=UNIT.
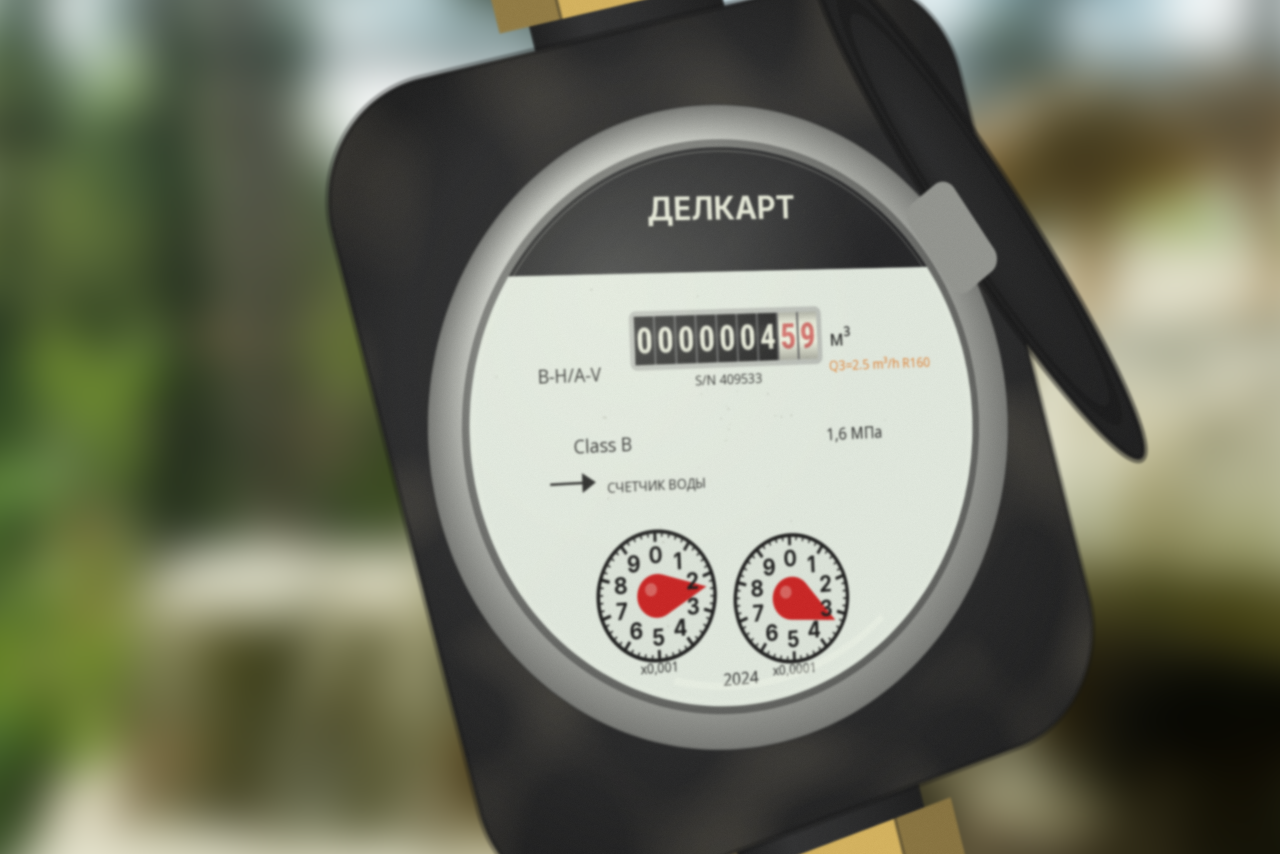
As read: value=4.5923 unit=m³
